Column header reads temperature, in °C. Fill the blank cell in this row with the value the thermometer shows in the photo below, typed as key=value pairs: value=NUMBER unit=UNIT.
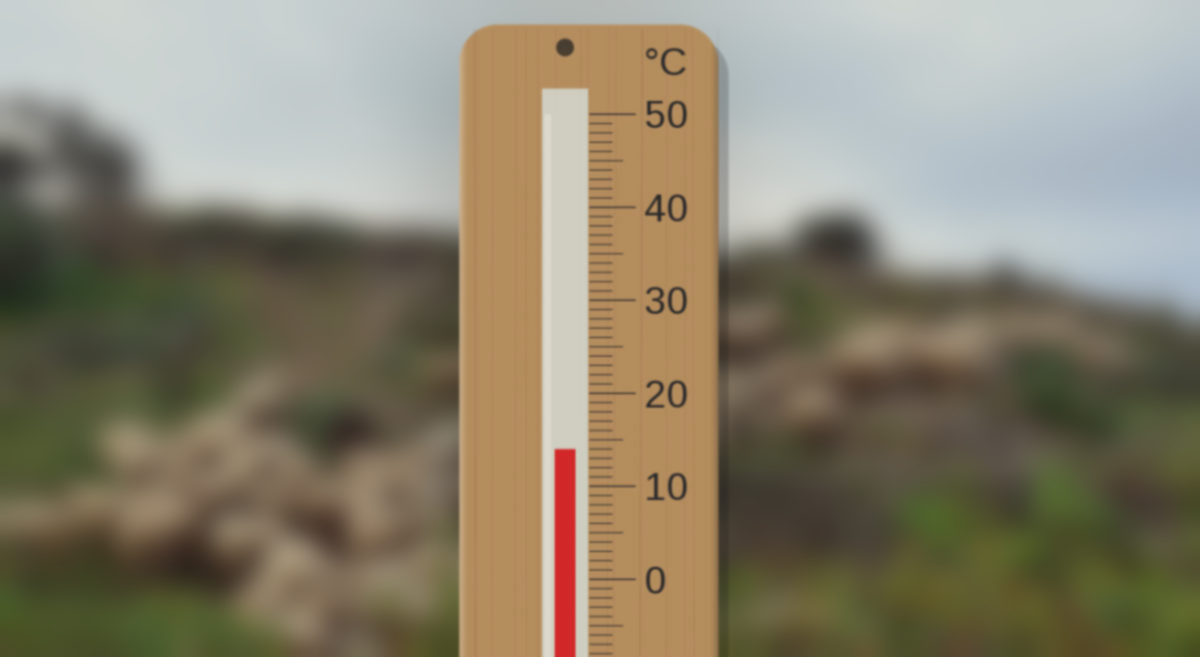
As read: value=14 unit=°C
